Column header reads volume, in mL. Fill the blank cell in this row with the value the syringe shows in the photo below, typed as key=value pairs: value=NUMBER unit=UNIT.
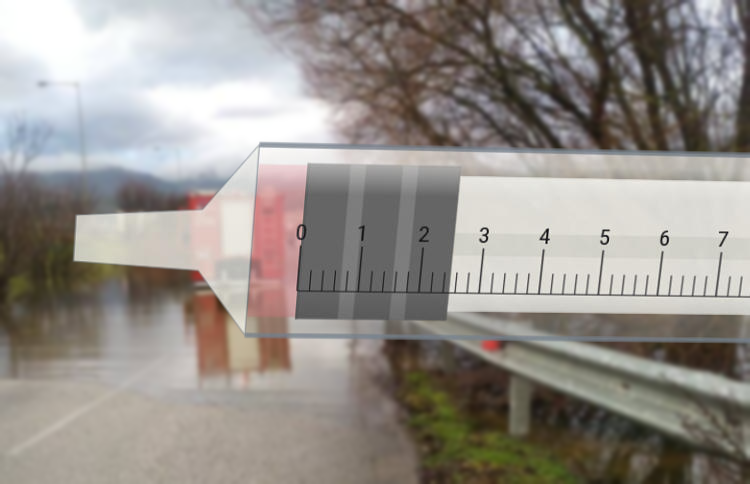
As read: value=0 unit=mL
